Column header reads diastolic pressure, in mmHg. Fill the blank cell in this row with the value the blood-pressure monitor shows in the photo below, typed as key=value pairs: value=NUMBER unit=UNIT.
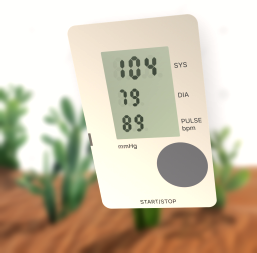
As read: value=79 unit=mmHg
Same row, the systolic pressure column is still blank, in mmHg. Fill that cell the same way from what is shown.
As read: value=104 unit=mmHg
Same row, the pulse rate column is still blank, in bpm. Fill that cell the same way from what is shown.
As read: value=89 unit=bpm
